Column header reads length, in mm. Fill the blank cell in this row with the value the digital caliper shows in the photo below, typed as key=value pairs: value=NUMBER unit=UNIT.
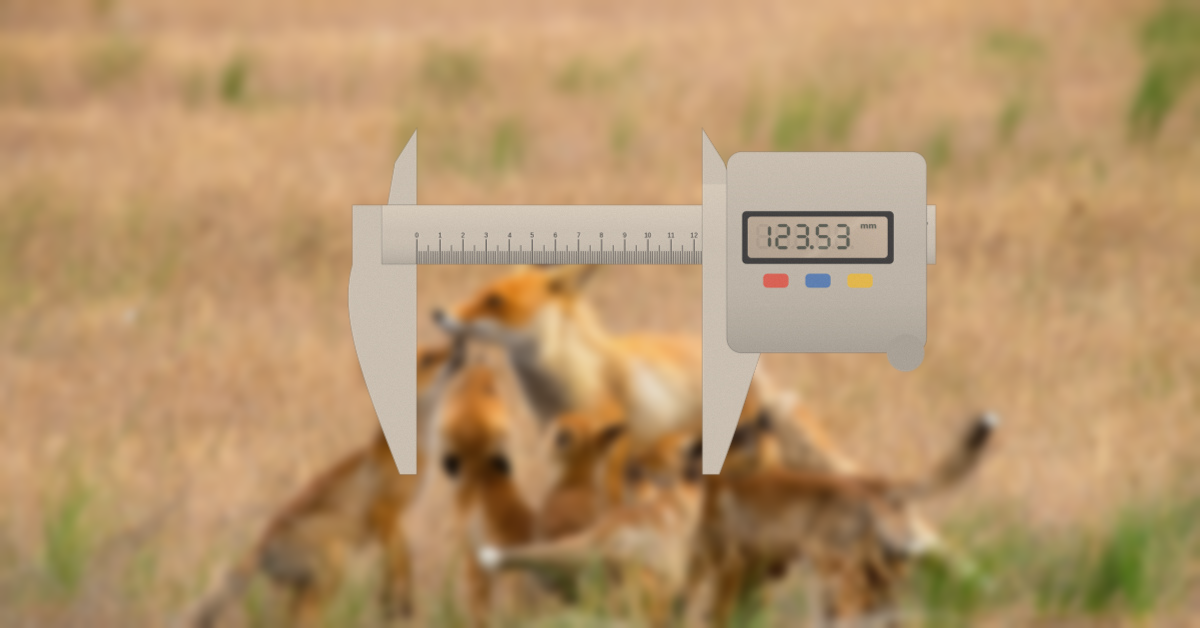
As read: value=123.53 unit=mm
